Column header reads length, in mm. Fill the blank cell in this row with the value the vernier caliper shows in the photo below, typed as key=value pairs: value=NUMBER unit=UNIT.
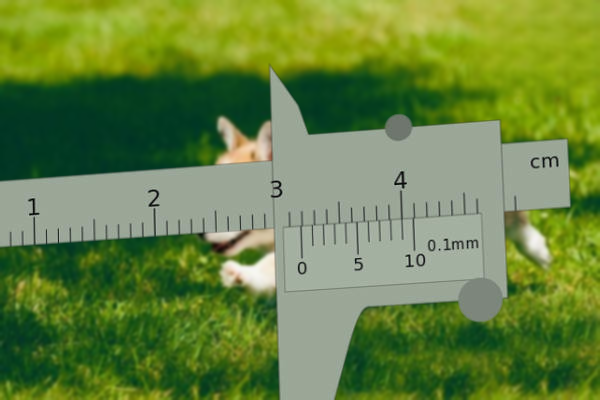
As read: value=31.9 unit=mm
